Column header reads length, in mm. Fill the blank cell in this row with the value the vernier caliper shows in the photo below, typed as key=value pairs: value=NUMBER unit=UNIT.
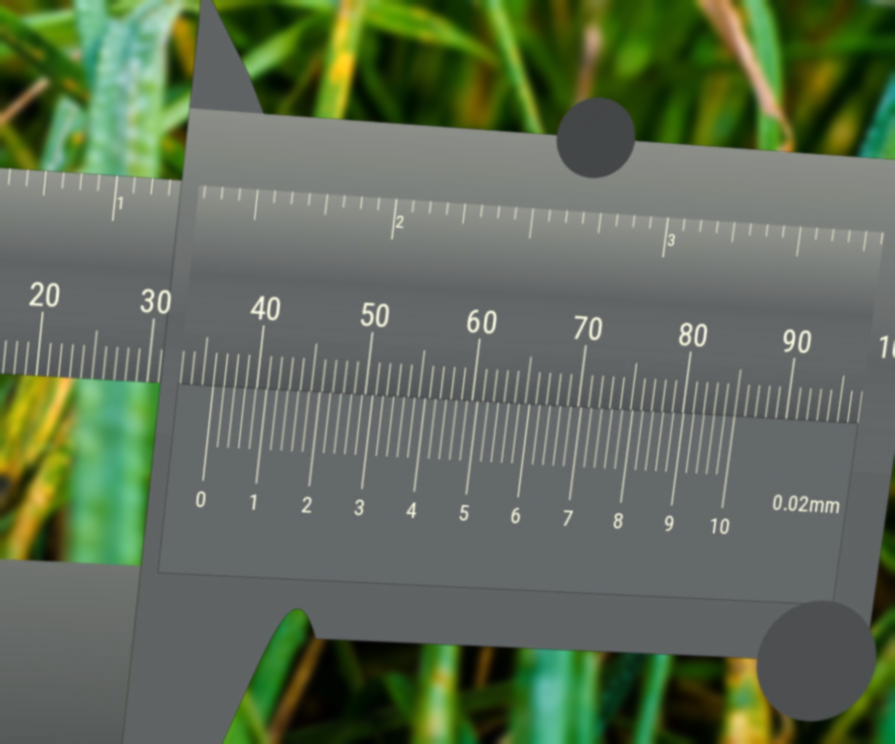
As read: value=36.0 unit=mm
